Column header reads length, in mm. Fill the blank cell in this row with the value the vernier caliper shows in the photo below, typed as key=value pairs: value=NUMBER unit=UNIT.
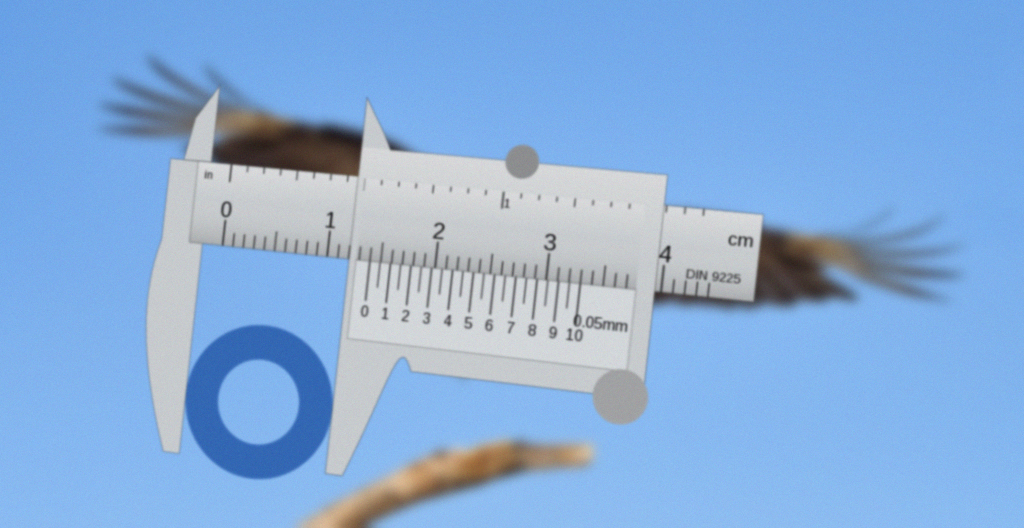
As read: value=14.0 unit=mm
